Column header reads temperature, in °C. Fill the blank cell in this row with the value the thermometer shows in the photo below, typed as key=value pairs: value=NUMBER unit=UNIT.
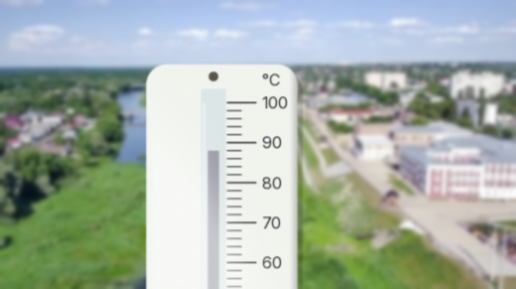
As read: value=88 unit=°C
